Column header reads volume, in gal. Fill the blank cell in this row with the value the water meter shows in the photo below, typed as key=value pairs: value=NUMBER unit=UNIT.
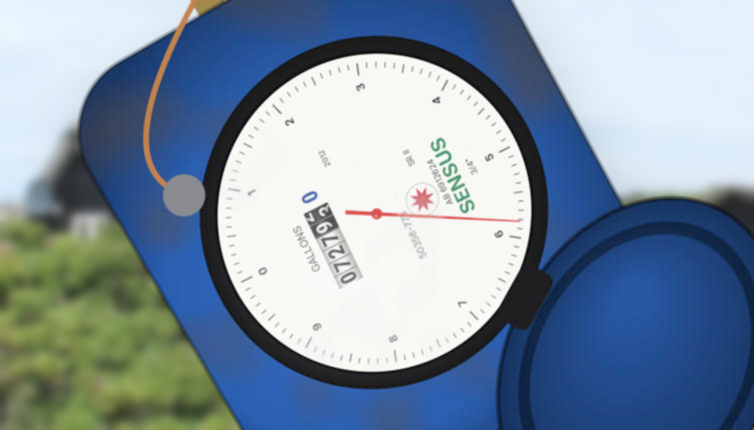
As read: value=727925.8 unit=gal
